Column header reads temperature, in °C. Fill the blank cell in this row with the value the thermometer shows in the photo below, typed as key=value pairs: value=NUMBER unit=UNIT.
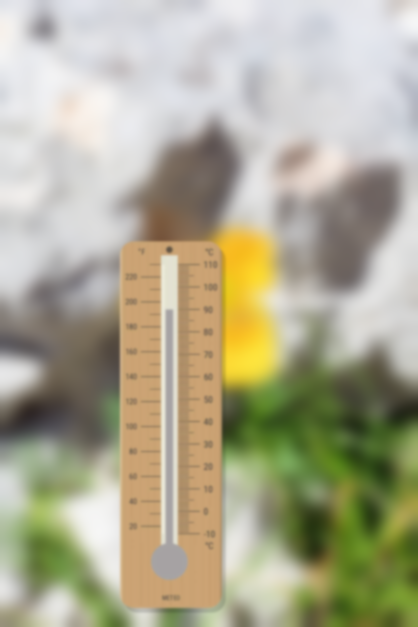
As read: value=90 unit=°C
